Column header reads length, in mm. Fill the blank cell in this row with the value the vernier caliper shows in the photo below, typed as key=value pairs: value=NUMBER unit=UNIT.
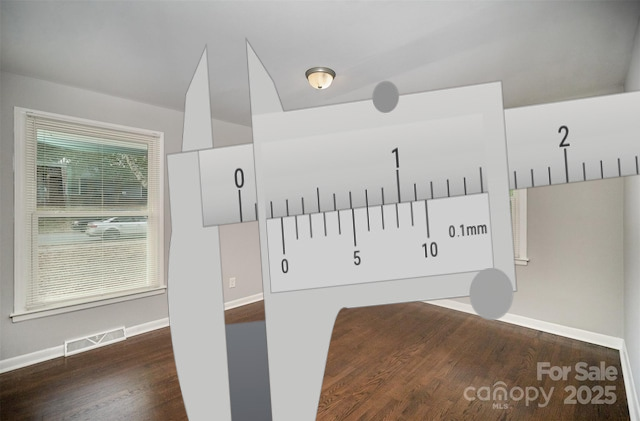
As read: value=2.6 unit=mm
